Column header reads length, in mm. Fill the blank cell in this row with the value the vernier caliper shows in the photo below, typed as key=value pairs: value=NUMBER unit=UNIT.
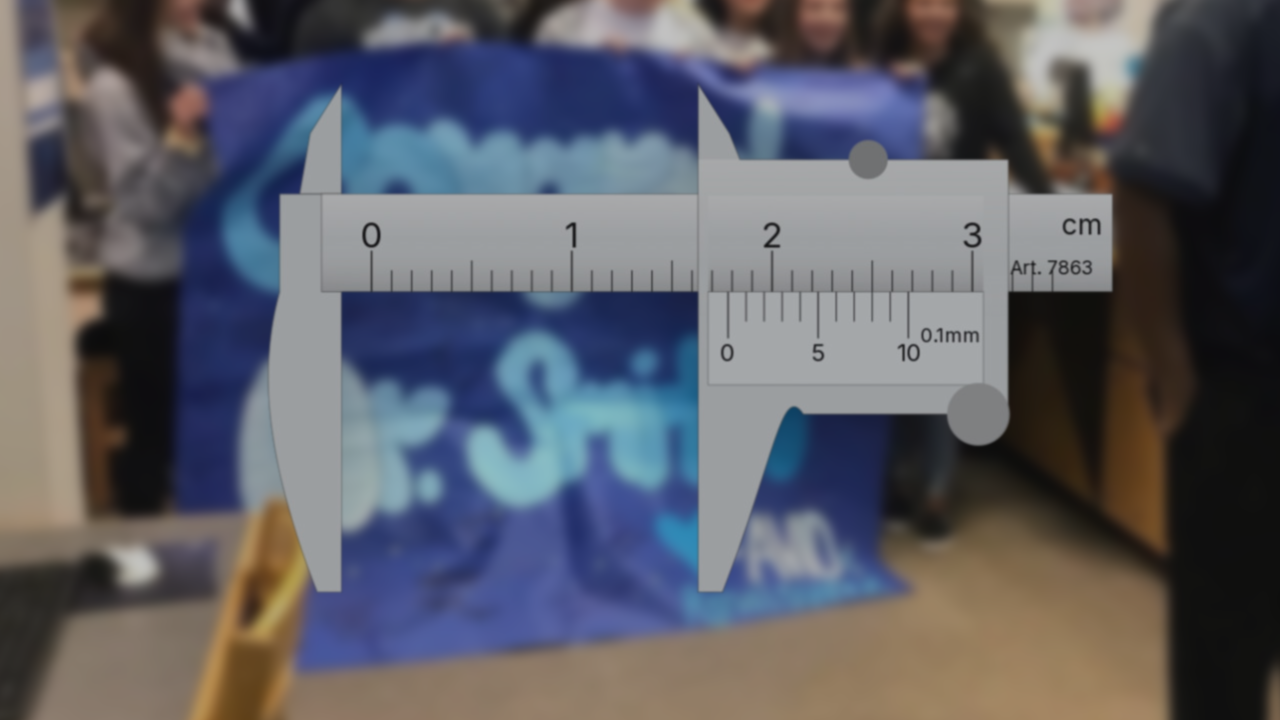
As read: value=17.8 unit=mm
